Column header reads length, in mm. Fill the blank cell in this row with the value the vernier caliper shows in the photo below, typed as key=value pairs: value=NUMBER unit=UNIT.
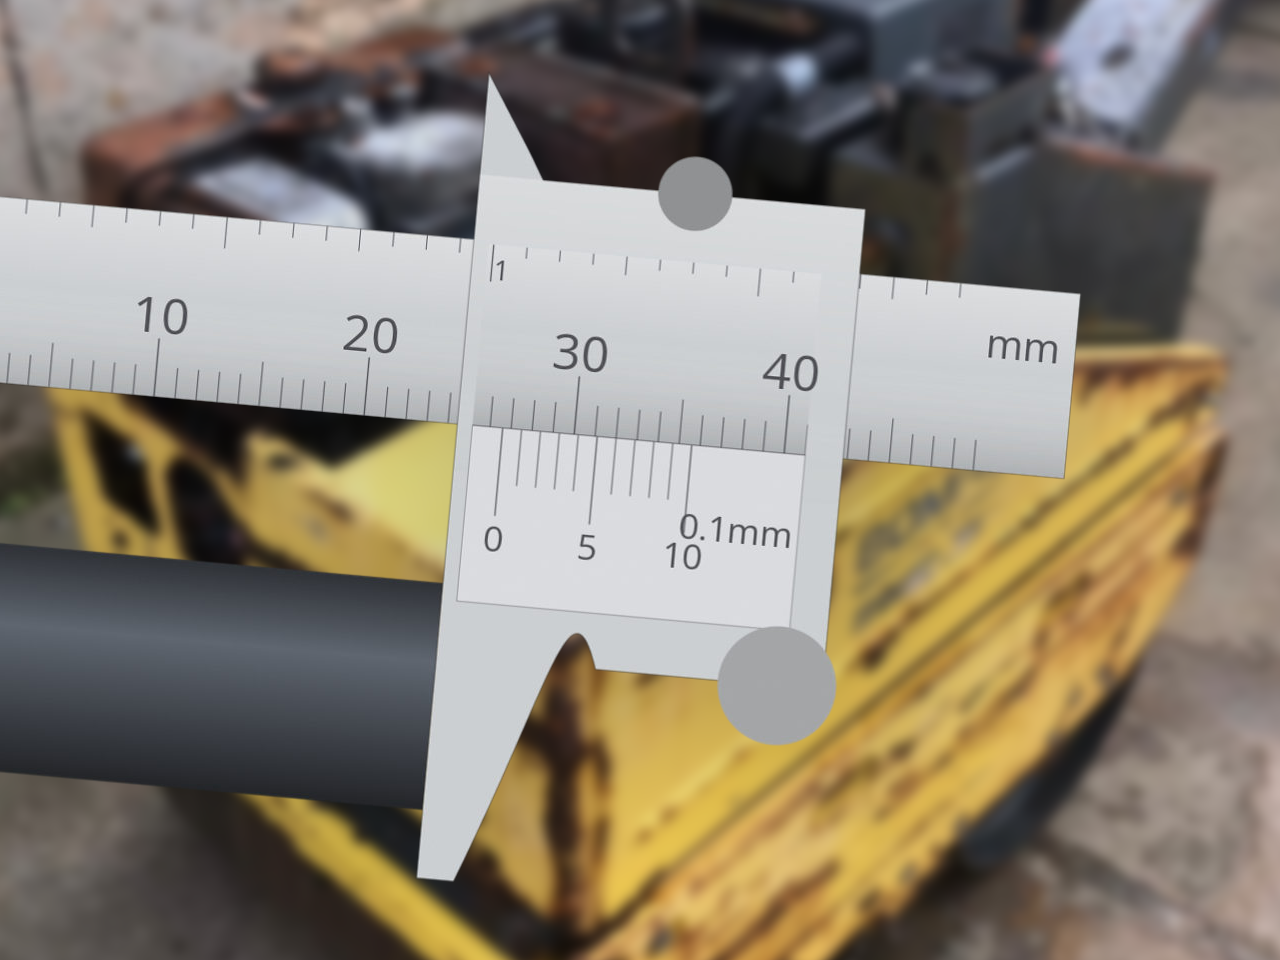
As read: value=26.6 unit=mm
